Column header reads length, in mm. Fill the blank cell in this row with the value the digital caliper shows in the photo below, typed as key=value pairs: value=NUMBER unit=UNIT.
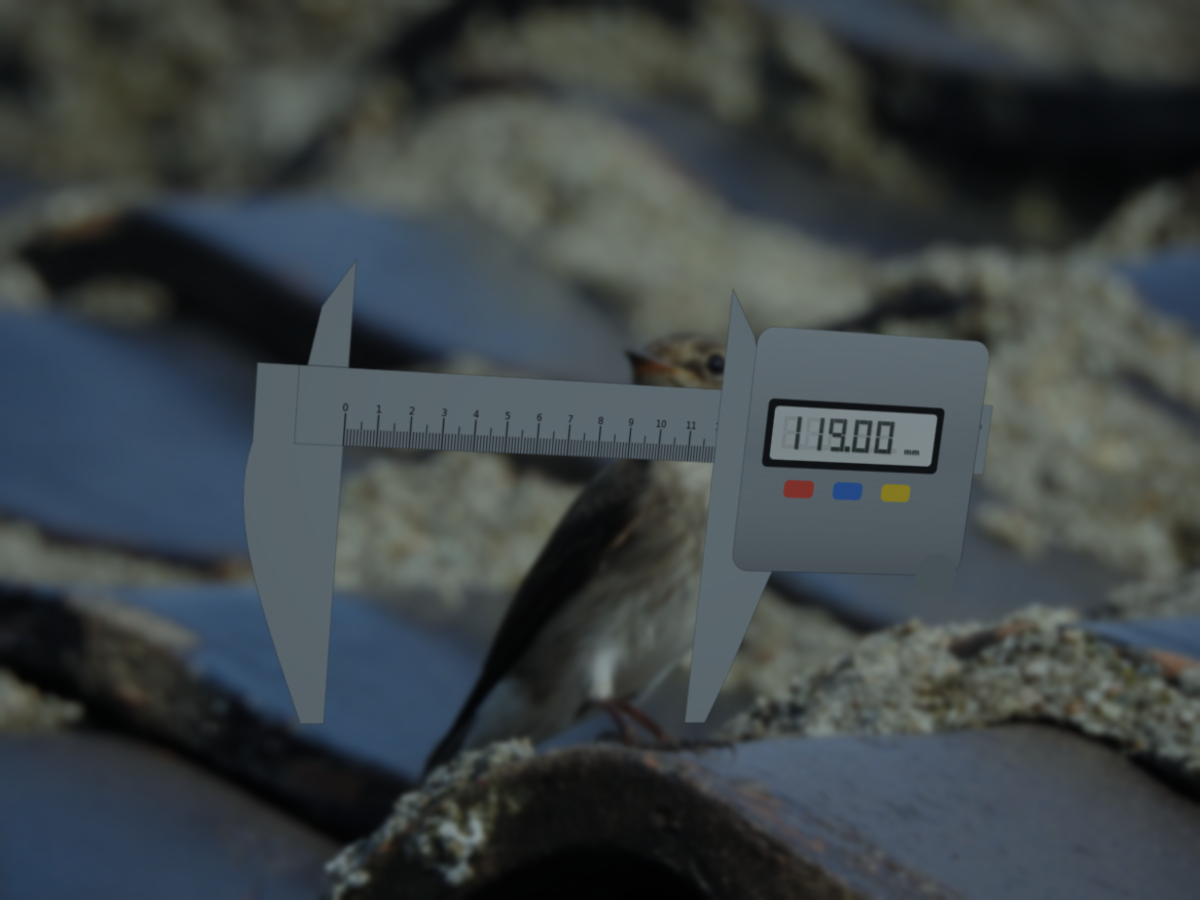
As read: value=119.00 unit=mm
